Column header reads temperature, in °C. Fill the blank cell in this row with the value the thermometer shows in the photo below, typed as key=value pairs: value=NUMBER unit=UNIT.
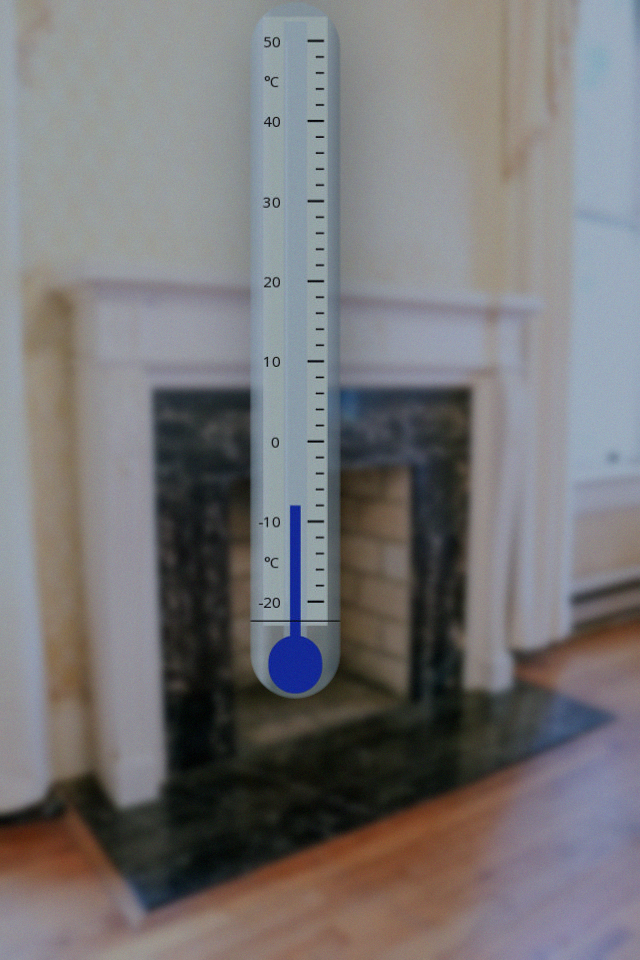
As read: value=-8 unit=°C
